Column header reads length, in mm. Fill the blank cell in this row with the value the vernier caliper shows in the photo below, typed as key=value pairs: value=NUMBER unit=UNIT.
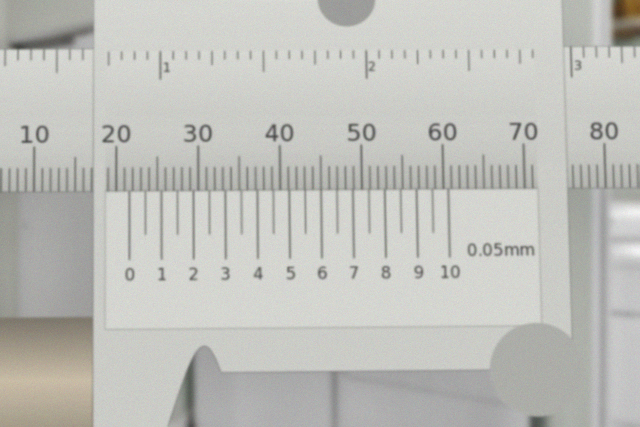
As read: value=21.6 unit=mm
